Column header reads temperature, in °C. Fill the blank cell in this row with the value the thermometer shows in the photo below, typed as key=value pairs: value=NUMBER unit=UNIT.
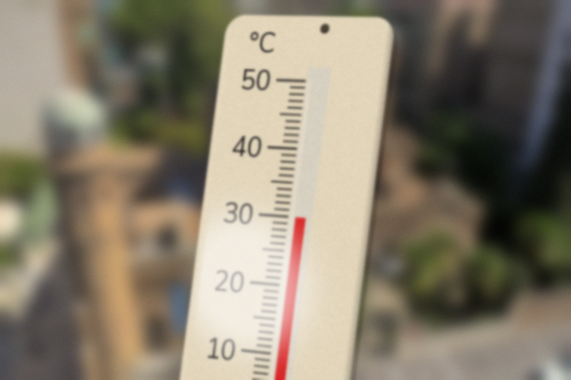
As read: value=30 unit=°C
